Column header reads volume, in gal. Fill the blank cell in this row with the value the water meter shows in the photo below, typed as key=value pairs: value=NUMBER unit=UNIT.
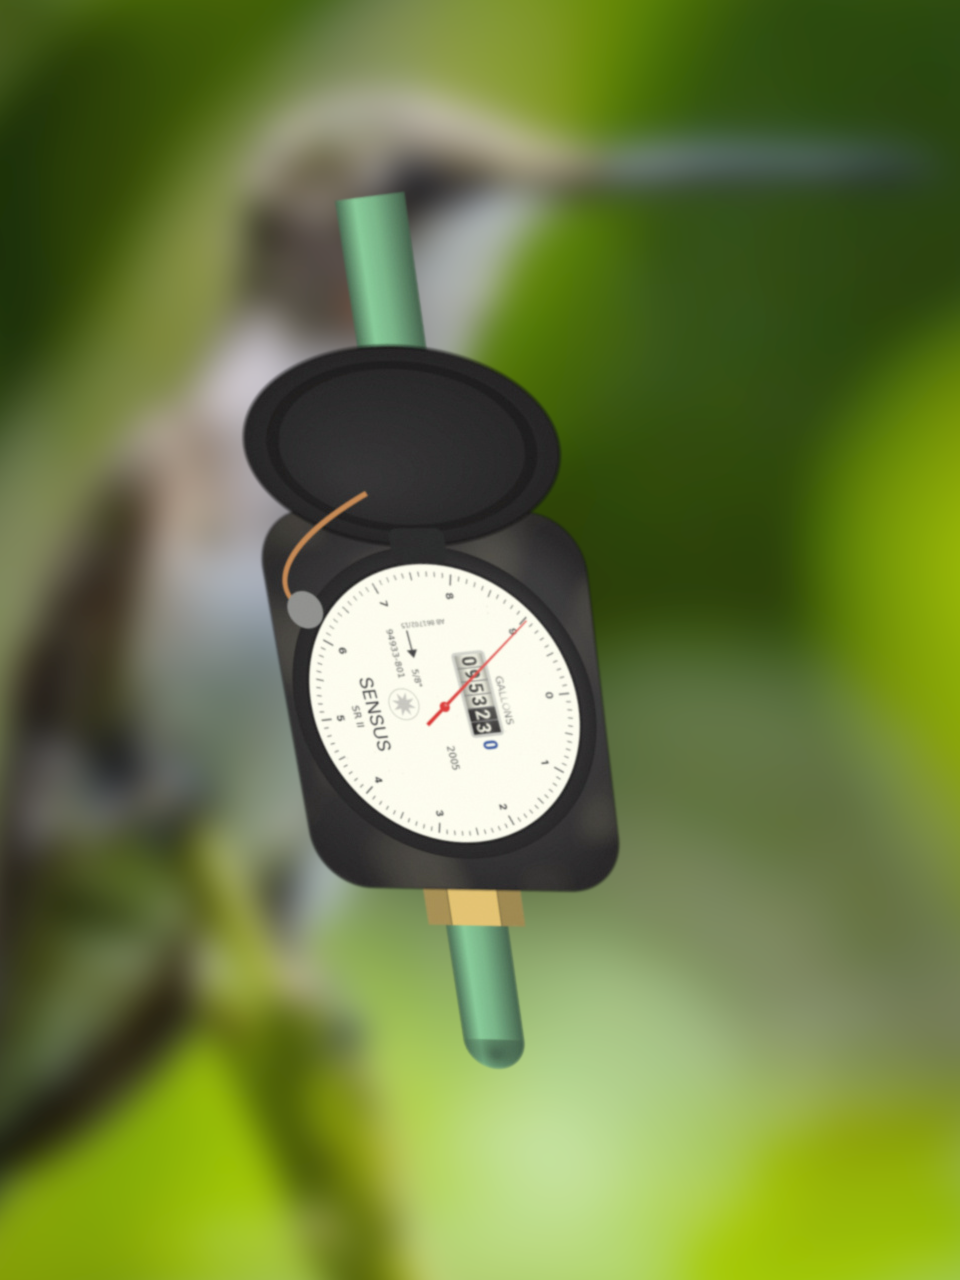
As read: value=953229.0 unit=gal
